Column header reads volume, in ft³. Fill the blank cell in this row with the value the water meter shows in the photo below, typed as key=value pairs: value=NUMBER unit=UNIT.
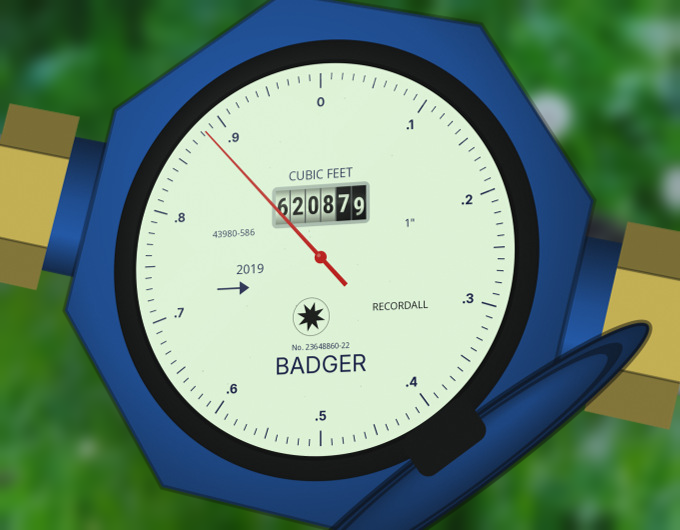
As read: value=620878.88 unit=ft³
